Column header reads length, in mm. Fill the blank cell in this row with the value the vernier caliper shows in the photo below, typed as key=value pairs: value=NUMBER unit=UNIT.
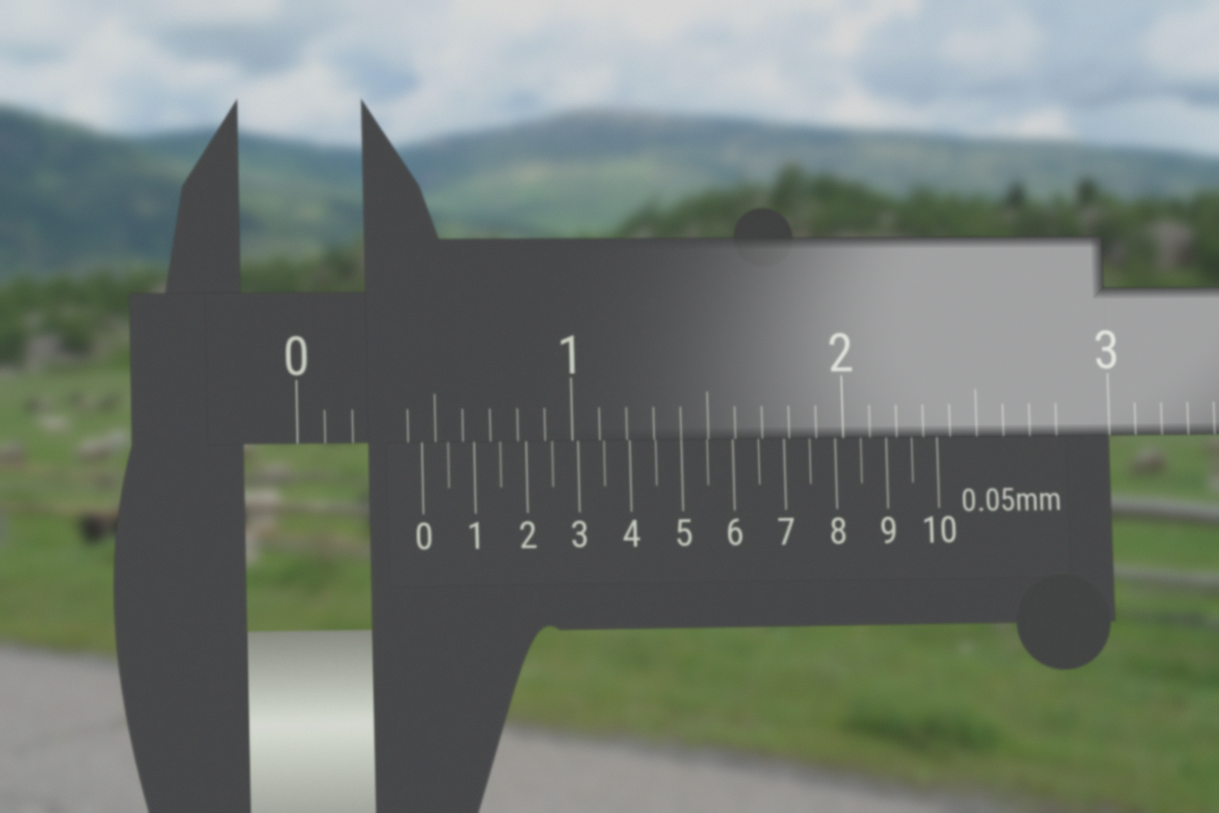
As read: value=4.5 unit=mm
